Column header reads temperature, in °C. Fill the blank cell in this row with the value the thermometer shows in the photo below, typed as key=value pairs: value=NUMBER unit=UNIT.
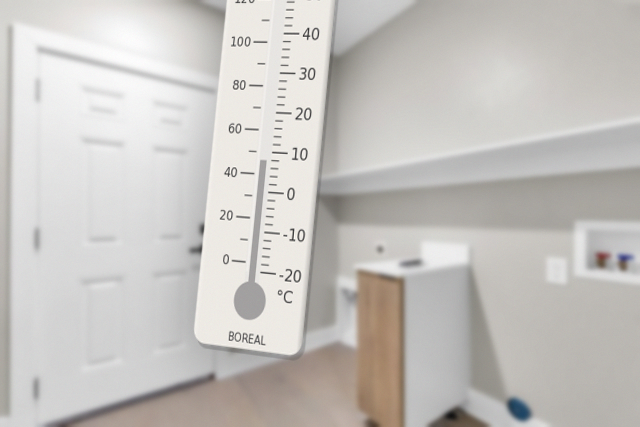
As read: value=8 unit=°C
